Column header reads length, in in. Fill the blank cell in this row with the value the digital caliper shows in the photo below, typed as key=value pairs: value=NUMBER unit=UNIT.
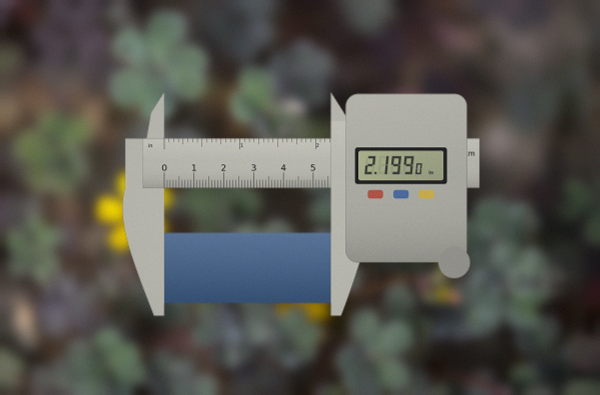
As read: value=2.1990 unit=in
